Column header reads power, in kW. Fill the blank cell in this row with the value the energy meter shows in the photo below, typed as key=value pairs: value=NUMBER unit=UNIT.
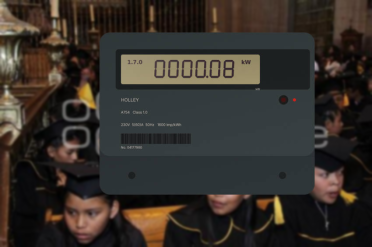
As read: value=0.08 unit=kW
